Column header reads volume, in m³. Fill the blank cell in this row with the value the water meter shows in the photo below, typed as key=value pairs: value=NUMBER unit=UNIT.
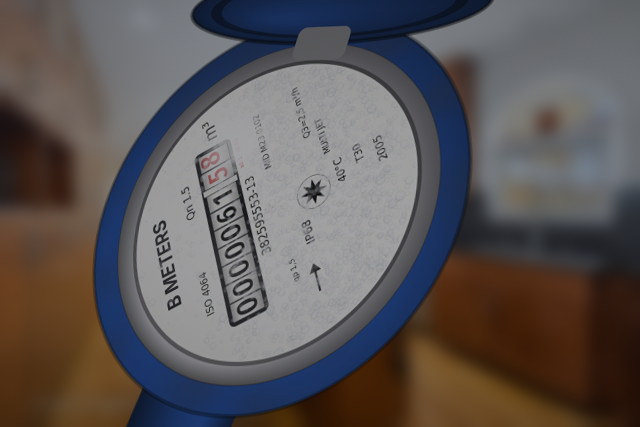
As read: value=61.58 unit=m³
